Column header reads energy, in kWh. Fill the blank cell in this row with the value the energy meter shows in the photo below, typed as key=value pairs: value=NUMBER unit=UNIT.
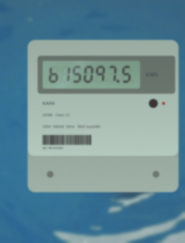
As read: value=615097.5 unit=kWh
